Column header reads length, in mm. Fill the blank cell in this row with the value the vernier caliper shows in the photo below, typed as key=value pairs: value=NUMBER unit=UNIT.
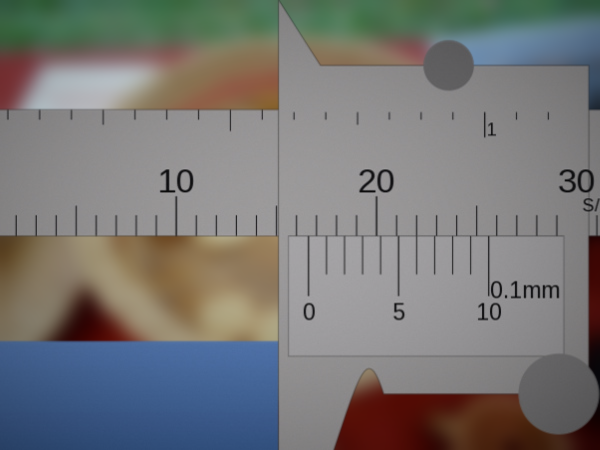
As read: value=16.6 unit=mm
